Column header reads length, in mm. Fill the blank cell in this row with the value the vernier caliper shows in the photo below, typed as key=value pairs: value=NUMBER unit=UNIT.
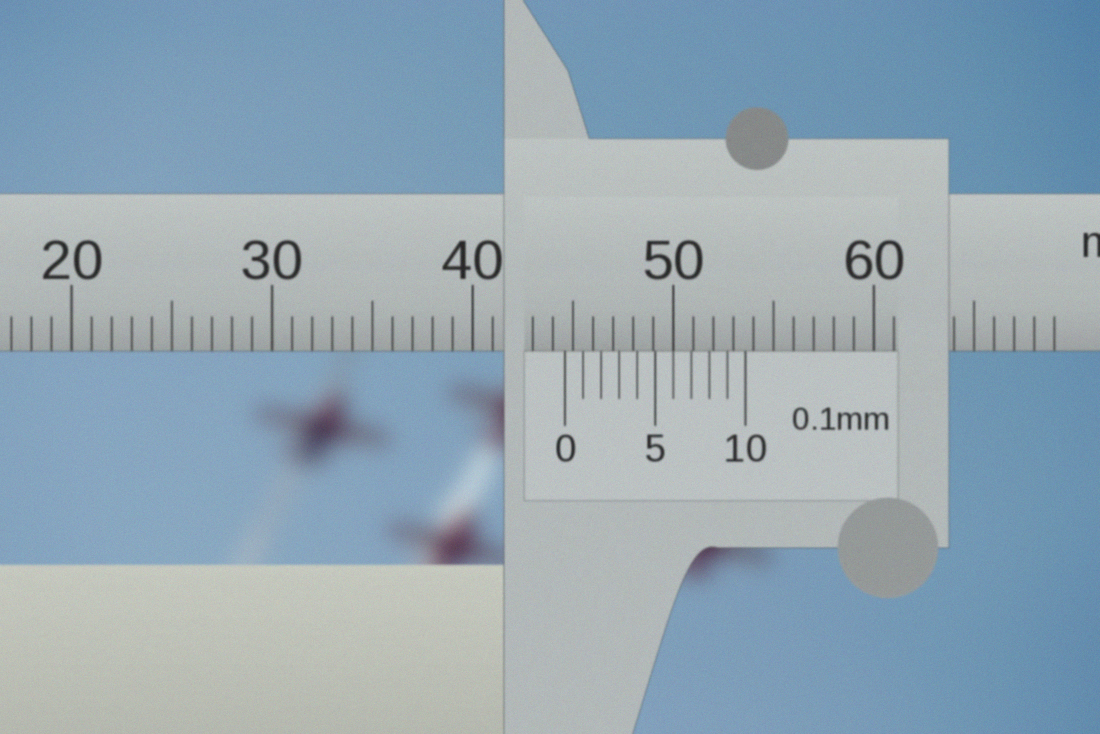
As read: value=44.6 unit=mm
